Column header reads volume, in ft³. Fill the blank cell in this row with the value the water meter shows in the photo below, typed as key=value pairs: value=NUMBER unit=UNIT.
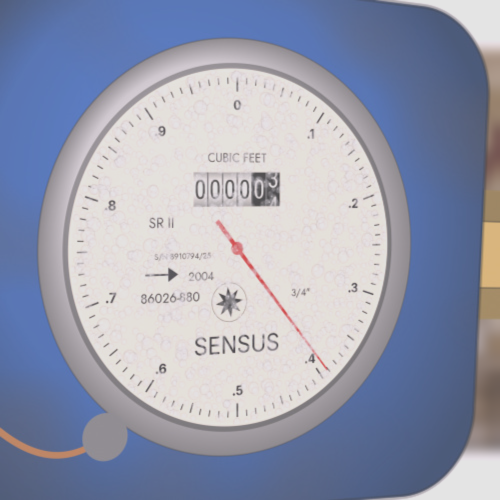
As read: value=3.39 unit=ft³
